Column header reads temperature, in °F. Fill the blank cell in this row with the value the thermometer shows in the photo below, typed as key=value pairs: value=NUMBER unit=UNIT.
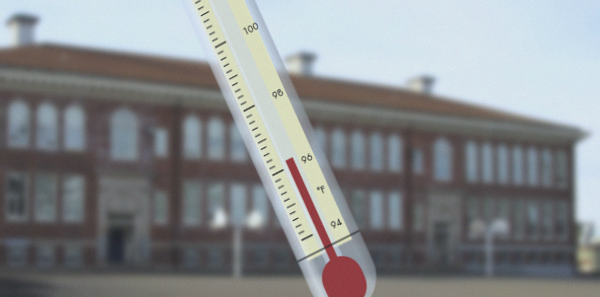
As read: value=96.2 unit=°F
